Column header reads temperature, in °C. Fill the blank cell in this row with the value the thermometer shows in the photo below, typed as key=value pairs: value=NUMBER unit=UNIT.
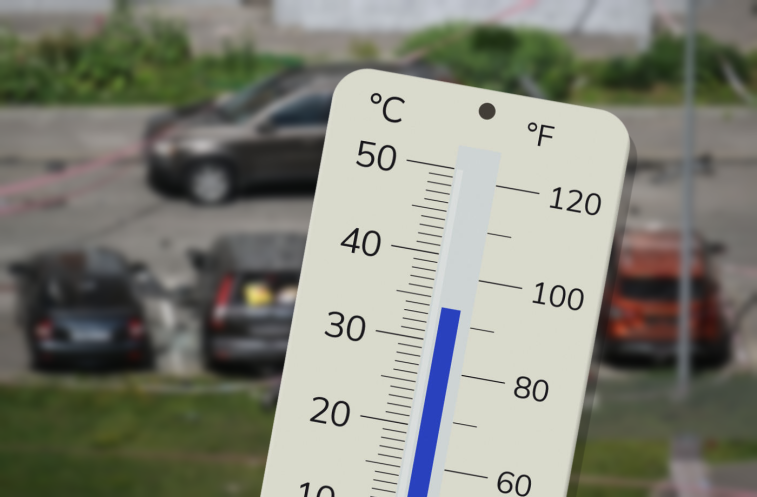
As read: value=34 unit=°C
